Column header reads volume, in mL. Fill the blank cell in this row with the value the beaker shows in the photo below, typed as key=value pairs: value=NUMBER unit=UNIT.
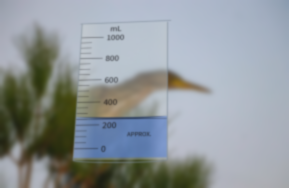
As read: value=250 unit=mL
